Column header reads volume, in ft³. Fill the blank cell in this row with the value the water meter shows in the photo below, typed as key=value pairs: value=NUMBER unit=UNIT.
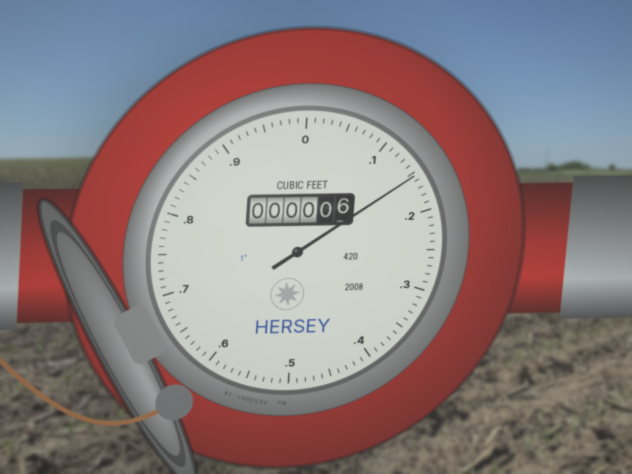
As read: value=6.15 unit=ft³
